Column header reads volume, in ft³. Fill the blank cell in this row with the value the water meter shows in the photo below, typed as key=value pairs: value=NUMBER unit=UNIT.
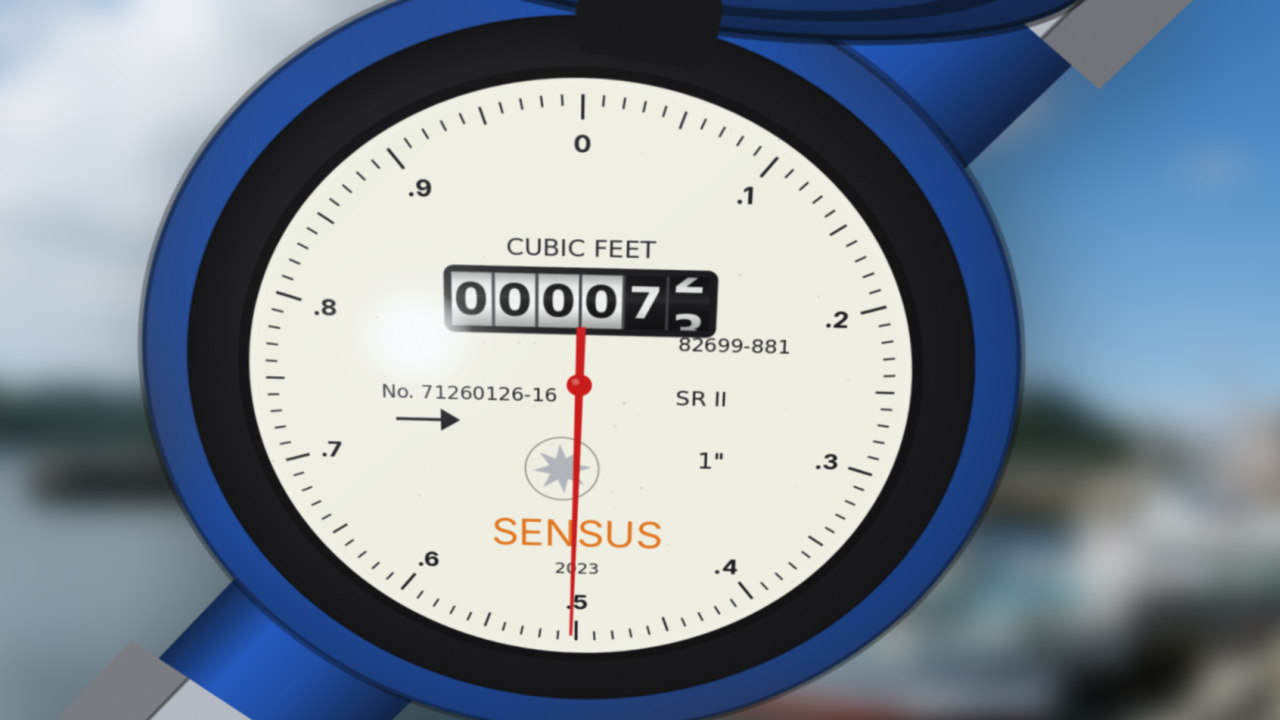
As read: value=72.50 unit=ft³
